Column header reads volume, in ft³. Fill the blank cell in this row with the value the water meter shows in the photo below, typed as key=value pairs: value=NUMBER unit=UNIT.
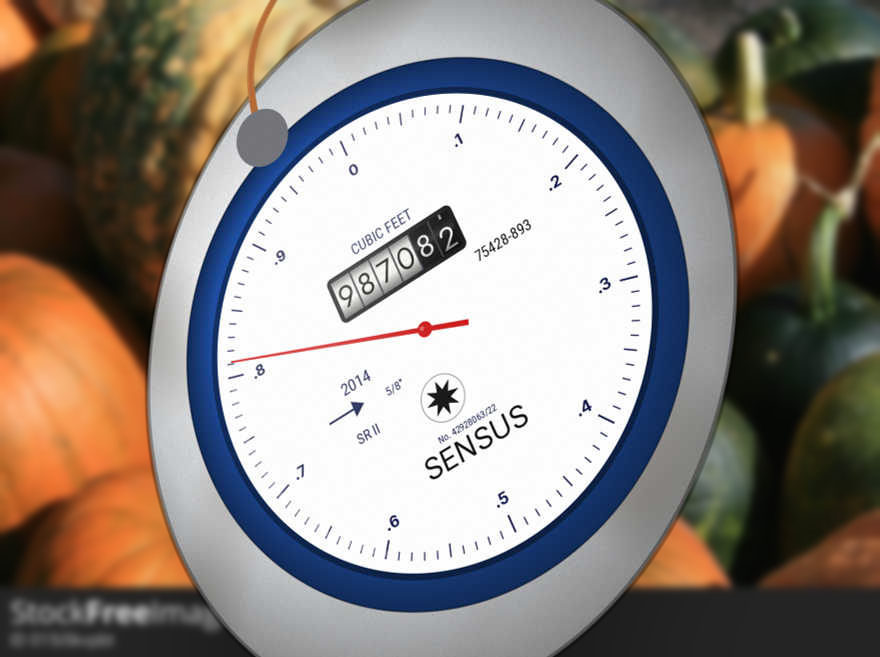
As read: value=987081.81 unit=ft³
